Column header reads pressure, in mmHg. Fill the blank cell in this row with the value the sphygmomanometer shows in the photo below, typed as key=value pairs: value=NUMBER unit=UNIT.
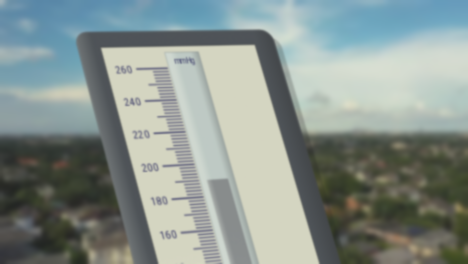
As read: value=190 unit=mmHg
